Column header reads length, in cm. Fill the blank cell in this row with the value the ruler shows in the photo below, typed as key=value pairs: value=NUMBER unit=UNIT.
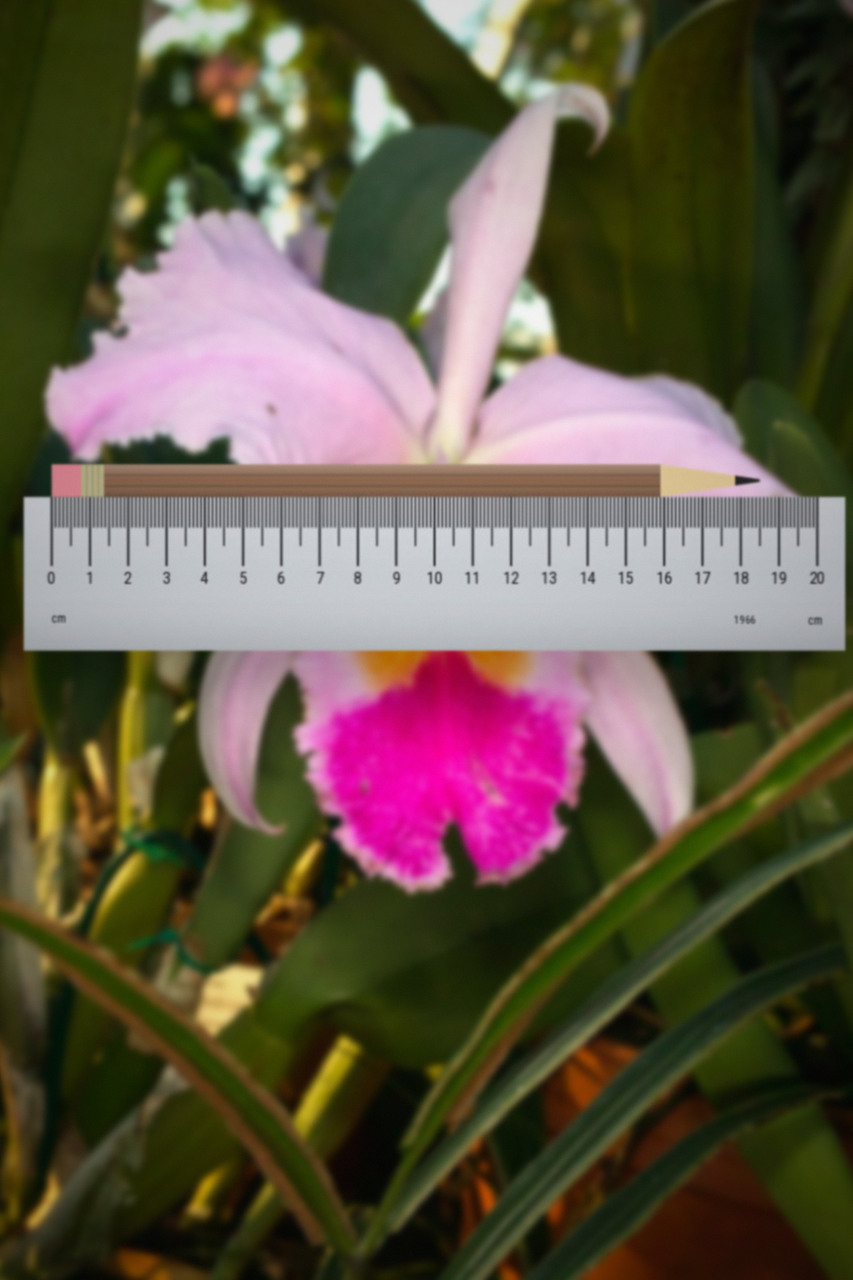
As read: value=18.5 unit=cm
